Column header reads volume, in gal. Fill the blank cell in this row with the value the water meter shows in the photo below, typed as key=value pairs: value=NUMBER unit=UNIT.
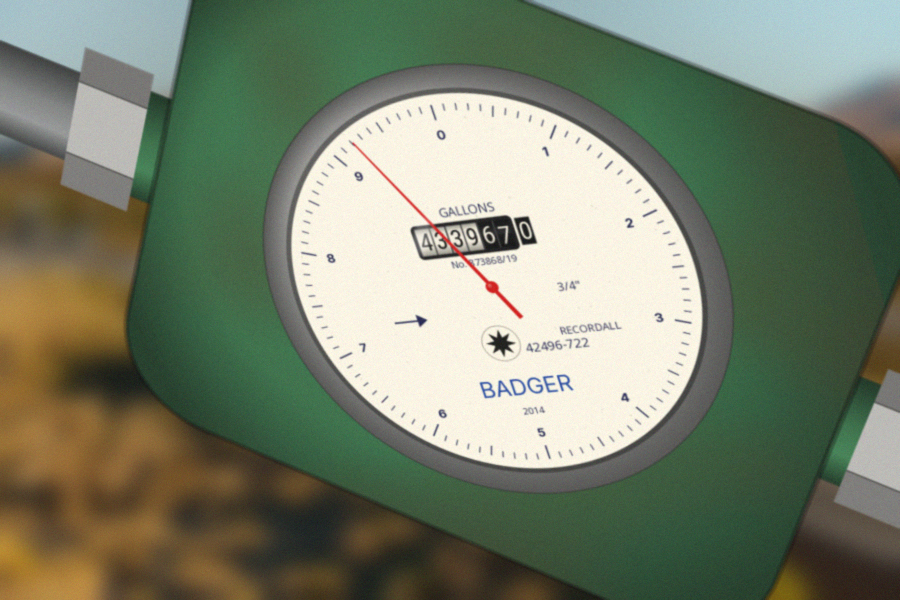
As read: value=4339669.2 unit=gal
